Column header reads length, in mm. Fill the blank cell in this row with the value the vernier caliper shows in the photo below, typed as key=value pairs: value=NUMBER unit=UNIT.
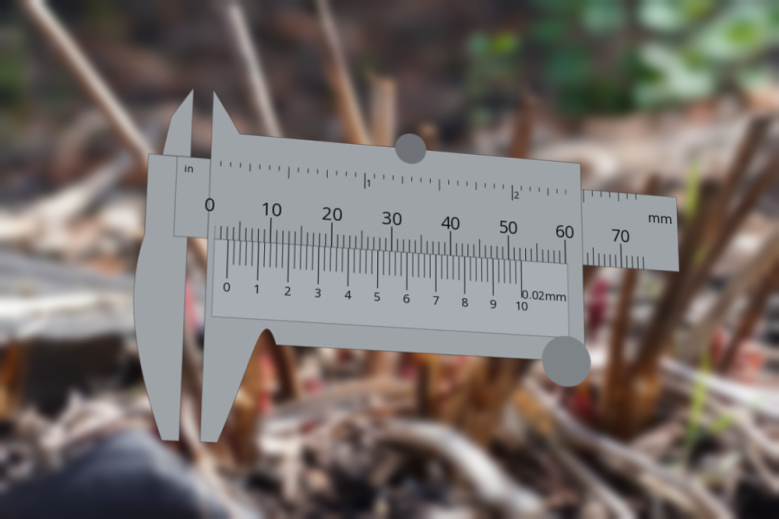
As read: value=3.2 unit=mm
